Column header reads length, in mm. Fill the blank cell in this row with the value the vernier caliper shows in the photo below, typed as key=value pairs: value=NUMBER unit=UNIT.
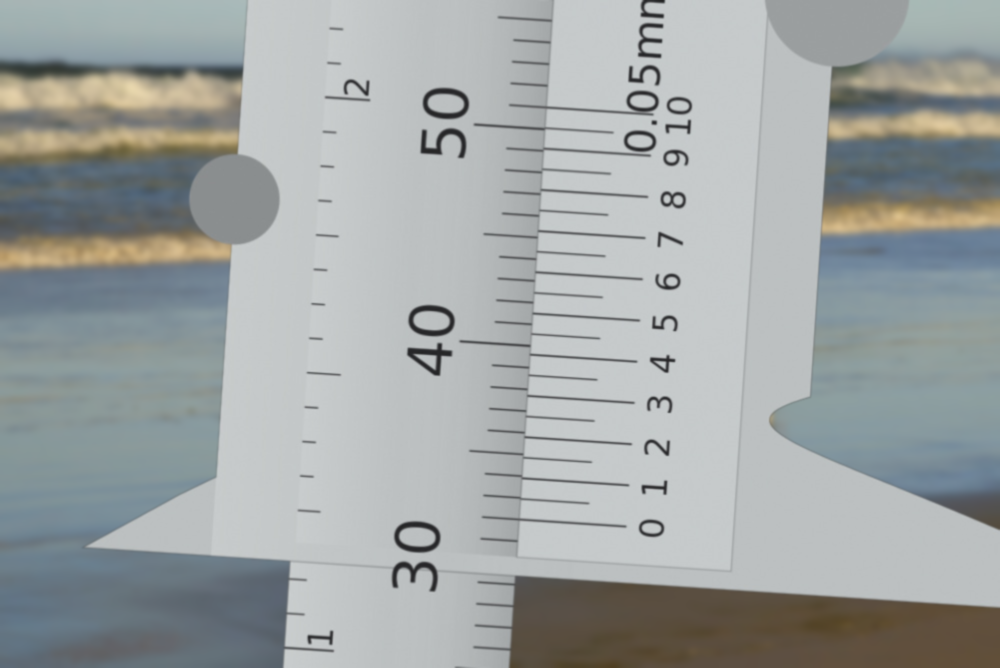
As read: value=32.0 unit=mm
